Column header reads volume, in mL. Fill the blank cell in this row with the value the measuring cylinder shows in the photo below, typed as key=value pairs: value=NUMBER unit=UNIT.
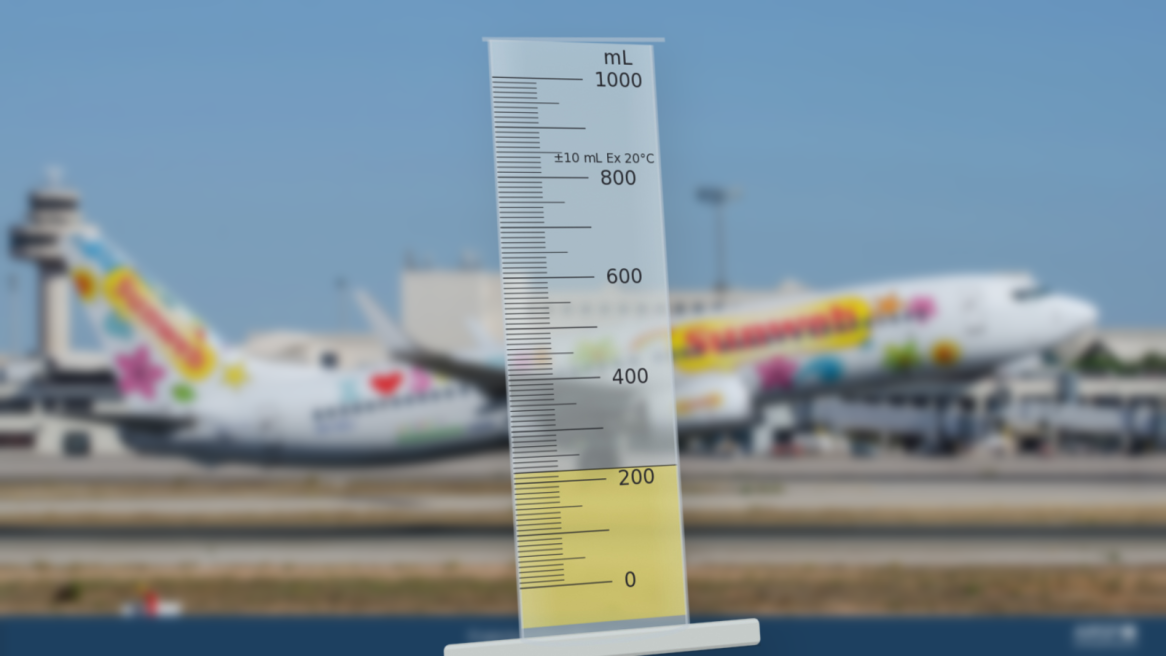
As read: value=220 unit=mL
